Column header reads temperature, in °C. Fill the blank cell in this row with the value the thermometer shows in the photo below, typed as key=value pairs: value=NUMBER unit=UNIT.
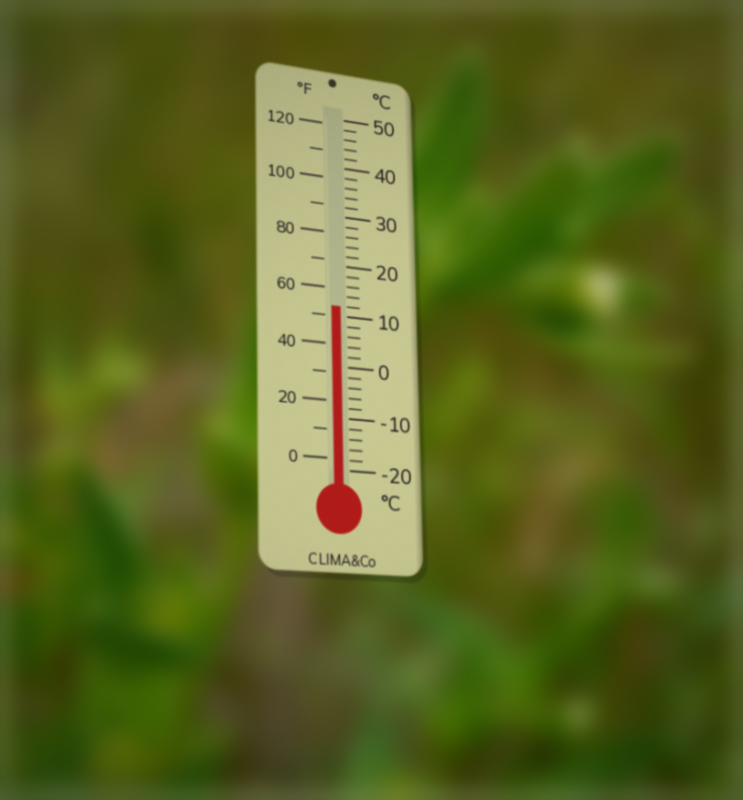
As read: value=12 unit=°C
